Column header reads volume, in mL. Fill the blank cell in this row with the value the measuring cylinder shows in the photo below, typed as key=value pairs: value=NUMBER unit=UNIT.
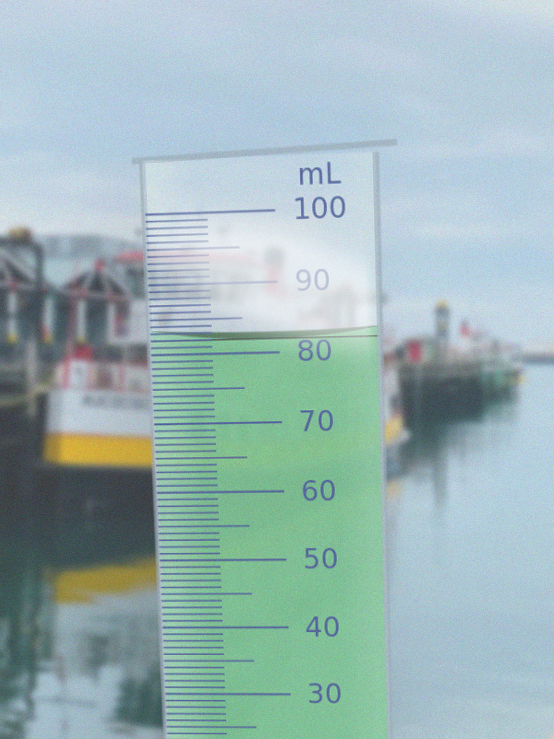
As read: value=82 unit=mL
